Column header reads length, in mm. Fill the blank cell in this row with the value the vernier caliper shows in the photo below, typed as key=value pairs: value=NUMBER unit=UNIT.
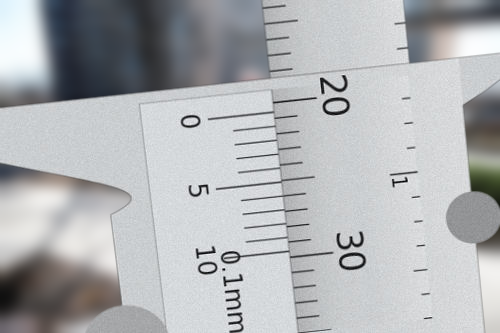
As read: value=20.6 unit=mm
